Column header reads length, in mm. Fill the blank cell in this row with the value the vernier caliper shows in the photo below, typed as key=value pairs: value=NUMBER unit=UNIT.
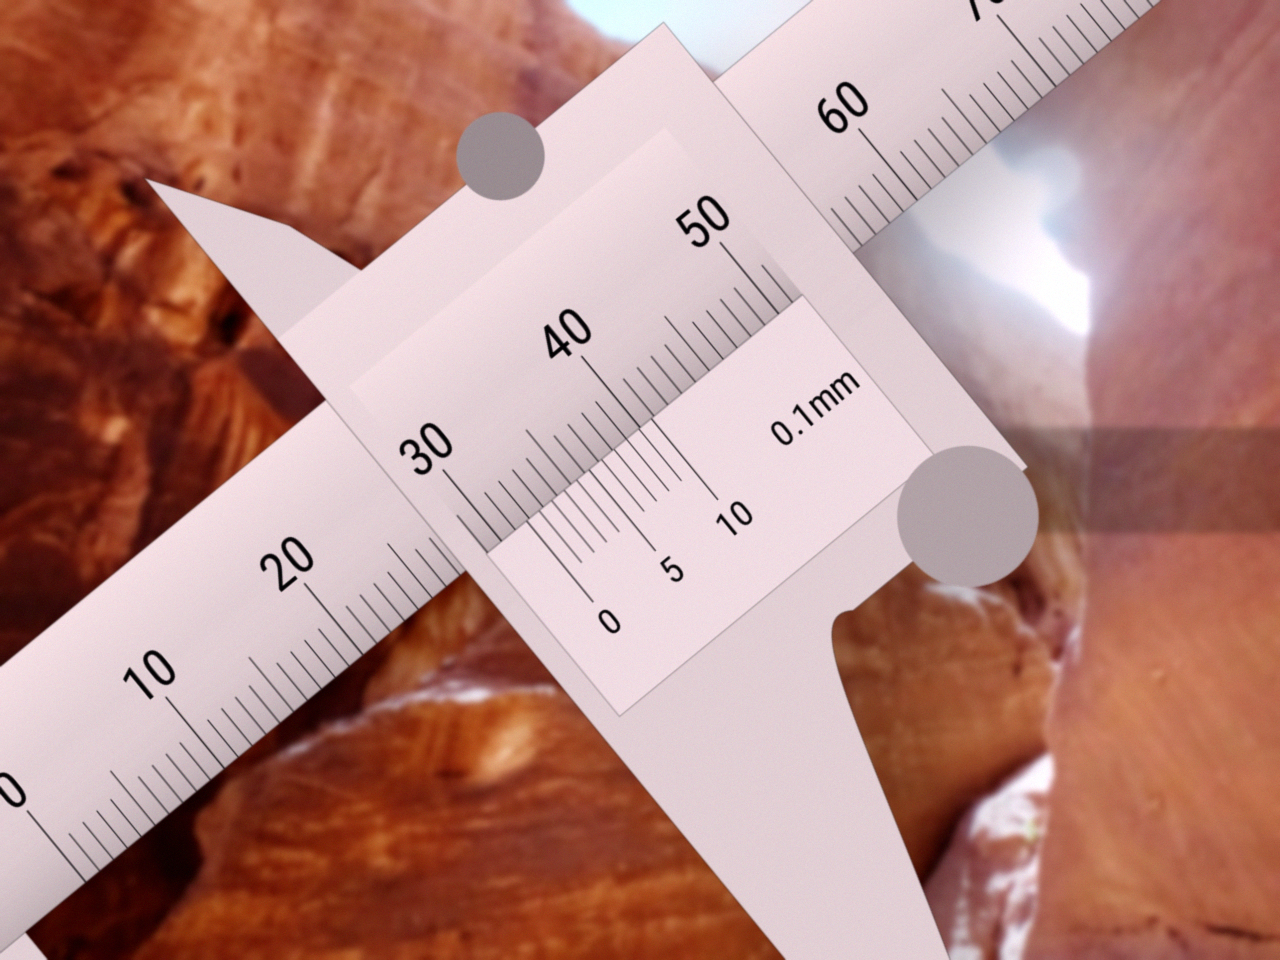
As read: value=31.8 unit=mm
